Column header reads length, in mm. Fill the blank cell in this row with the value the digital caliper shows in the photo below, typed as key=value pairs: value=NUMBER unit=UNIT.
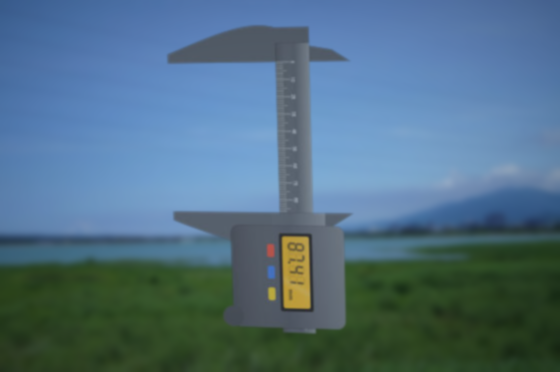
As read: value=87.41 unit=mm
